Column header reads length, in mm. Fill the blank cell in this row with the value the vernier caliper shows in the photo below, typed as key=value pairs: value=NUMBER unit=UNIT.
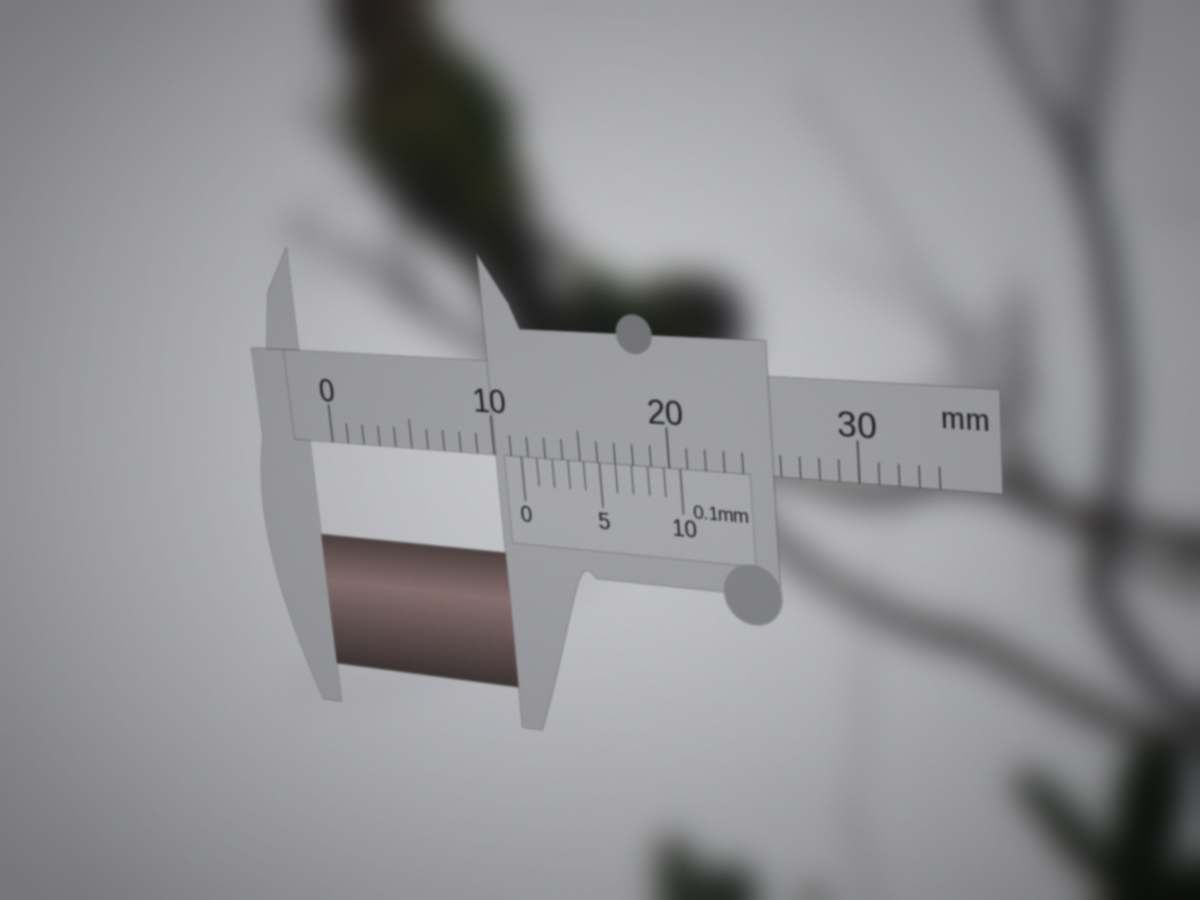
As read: value=11.6 unit=mm
